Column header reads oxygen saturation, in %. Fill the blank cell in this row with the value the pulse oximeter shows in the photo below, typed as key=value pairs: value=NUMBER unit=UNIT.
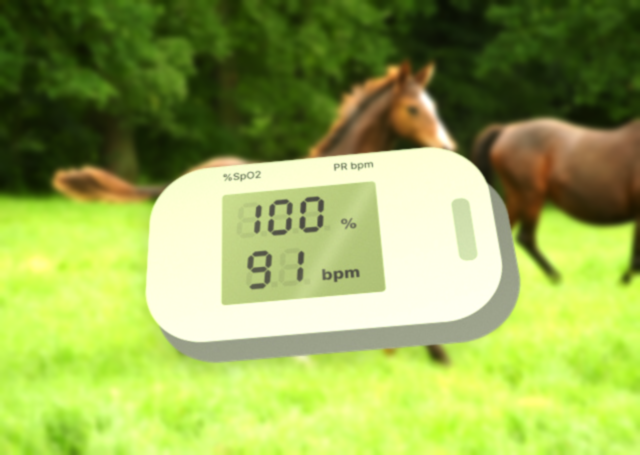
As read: value=100 unit=%
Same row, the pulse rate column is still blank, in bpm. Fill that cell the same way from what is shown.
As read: value=91 unit=bpm
